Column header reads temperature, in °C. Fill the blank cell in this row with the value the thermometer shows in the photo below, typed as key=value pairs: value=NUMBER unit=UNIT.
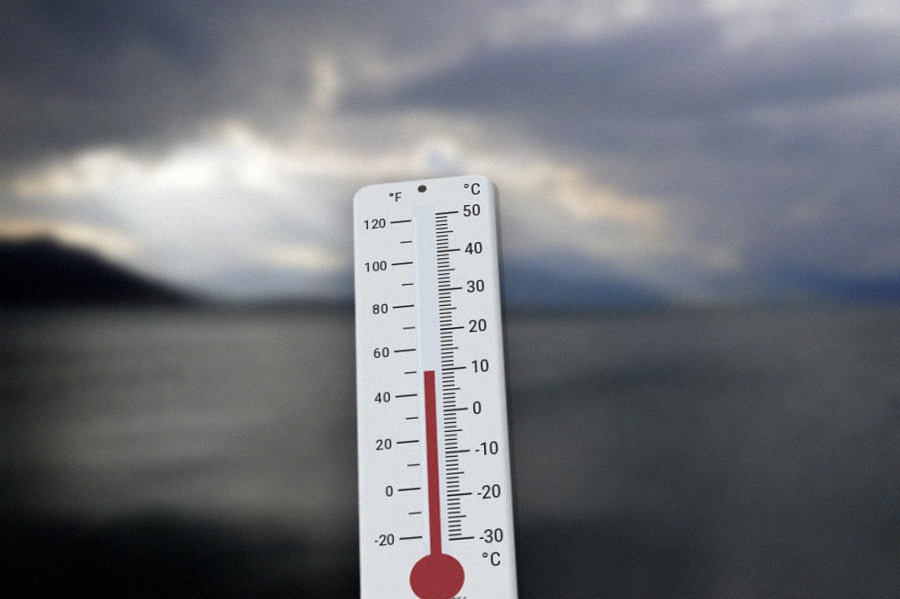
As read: value=10 unit=°C
